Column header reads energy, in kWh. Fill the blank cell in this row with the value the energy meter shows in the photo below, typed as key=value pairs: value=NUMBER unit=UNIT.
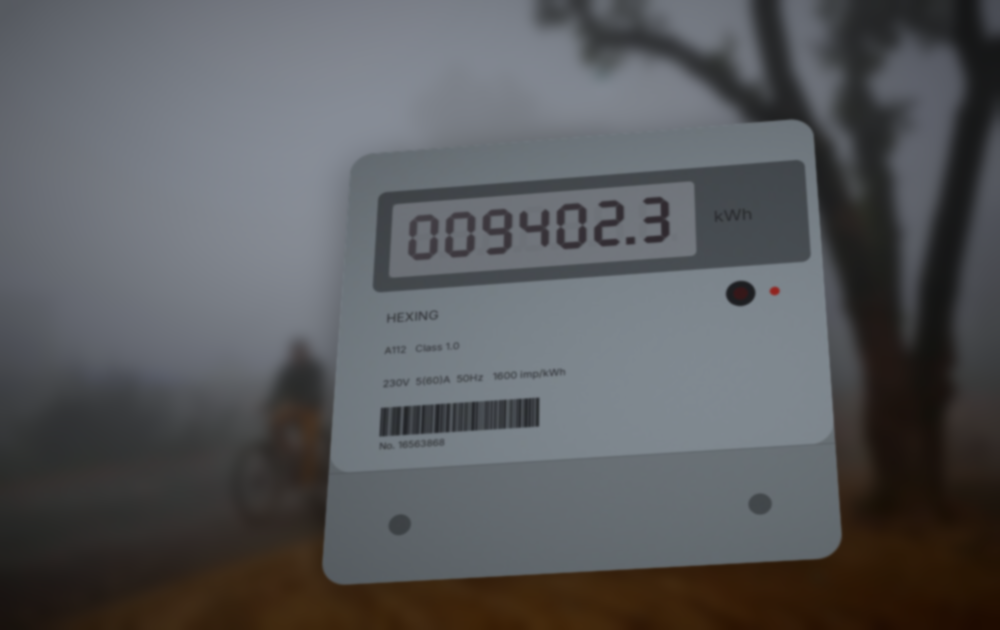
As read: value=9402.3 unit=kWh
